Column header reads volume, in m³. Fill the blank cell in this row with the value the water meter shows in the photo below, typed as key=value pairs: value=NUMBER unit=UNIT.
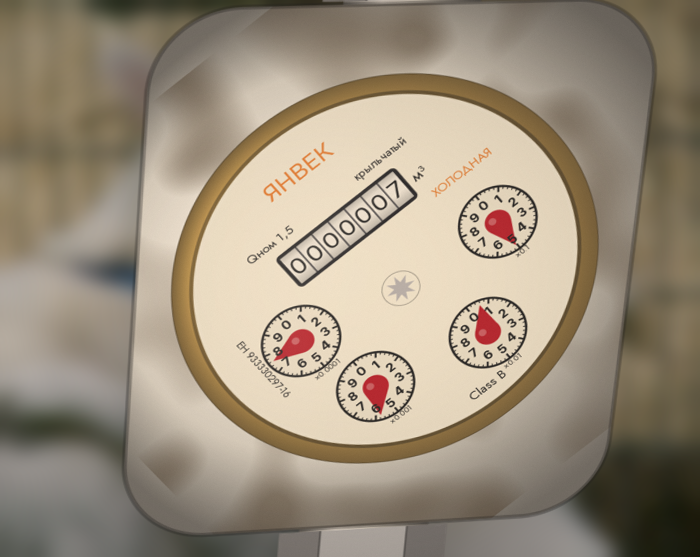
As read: value=7.5057 unit=m³
